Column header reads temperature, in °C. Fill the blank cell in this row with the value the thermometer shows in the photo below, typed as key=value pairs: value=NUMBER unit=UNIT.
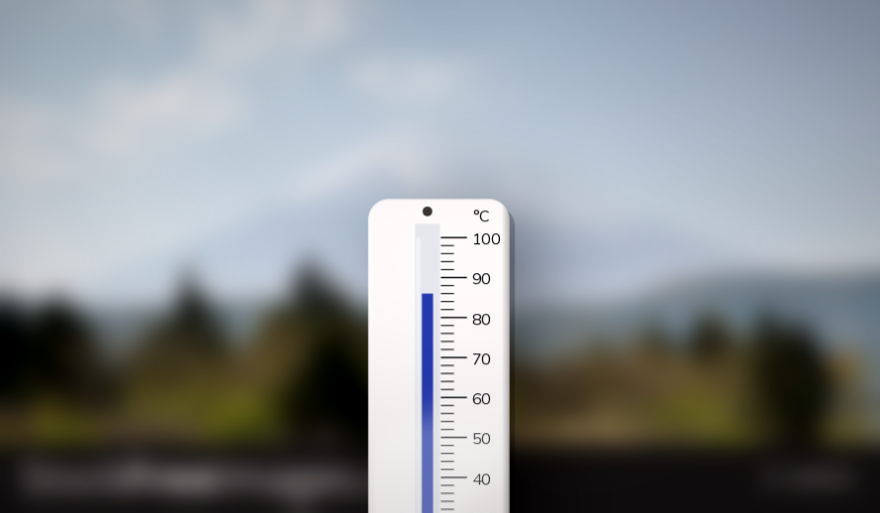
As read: value=86 unit=°C
